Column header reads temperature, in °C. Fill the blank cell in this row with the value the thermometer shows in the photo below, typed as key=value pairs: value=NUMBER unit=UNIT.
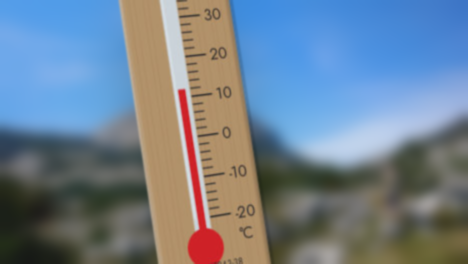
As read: value=12 unit=°C
